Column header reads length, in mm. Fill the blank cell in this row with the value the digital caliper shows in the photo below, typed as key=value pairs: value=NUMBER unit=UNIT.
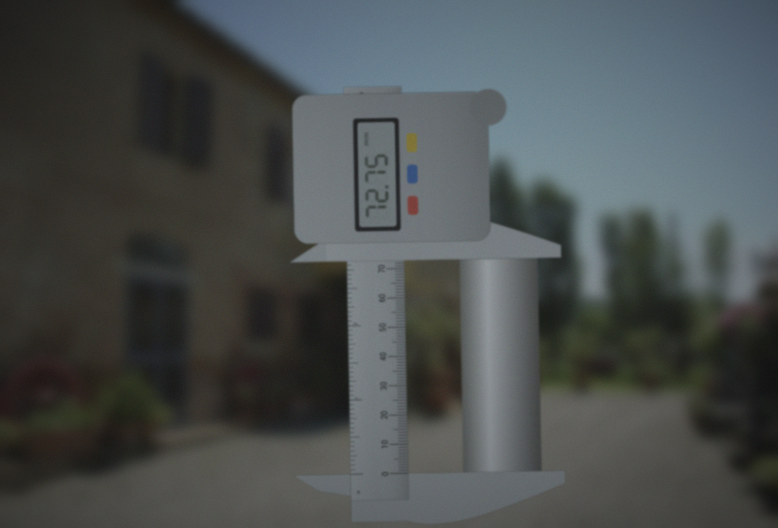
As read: value=72.75 unit=mm
